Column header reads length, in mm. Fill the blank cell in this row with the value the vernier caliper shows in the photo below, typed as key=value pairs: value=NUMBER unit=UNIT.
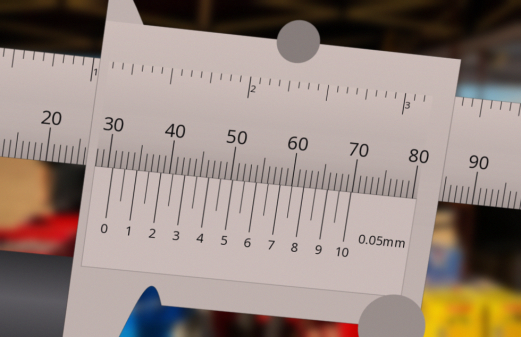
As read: value=30.8 unit=mm
